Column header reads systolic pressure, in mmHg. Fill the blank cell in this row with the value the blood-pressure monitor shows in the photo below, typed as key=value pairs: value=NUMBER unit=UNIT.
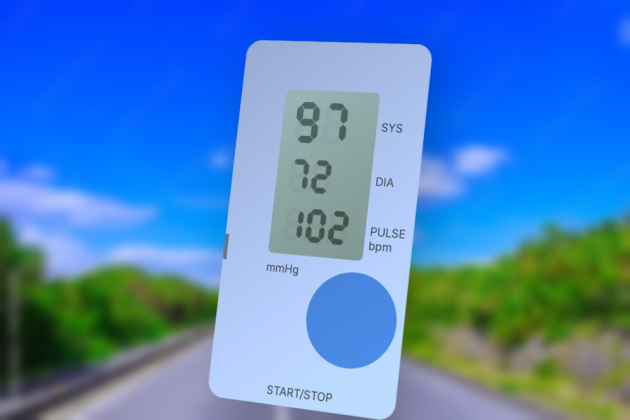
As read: value=97 unit=mmHg
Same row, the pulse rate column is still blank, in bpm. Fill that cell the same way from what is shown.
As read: value=102 unit=bpm
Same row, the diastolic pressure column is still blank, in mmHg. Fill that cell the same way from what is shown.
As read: value=72 unit=mmHg
